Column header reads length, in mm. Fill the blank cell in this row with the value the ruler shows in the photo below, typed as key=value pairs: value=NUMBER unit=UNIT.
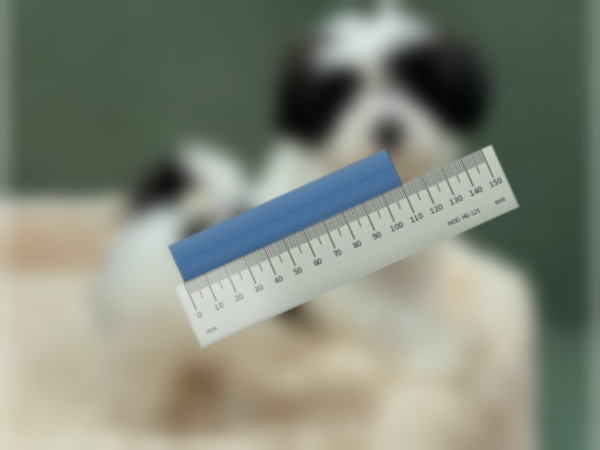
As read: value=110 unit=mm
